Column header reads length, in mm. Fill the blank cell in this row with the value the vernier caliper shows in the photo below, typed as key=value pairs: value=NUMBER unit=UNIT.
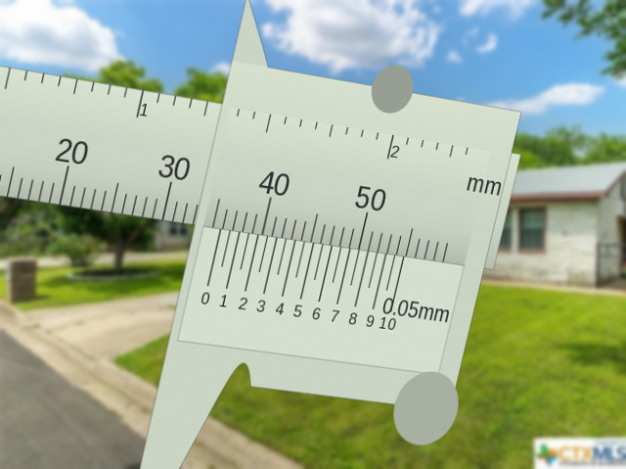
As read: value=35.8 unit=mm
